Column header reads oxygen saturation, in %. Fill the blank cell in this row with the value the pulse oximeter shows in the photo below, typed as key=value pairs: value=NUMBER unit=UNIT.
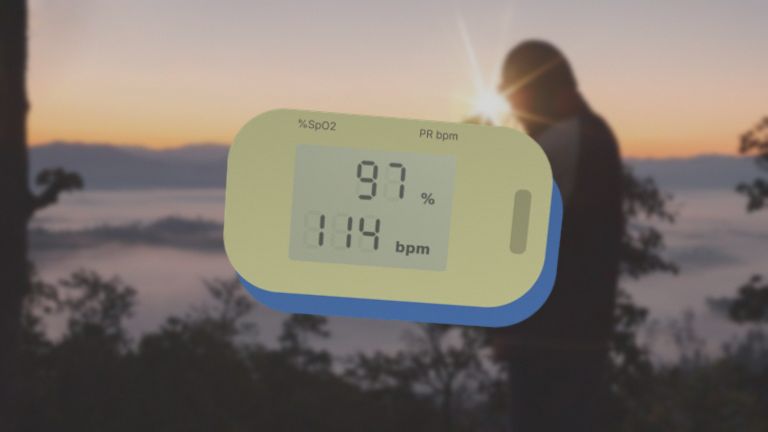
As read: value=97 unit=%
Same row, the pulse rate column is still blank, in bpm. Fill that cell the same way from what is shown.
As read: value=114 unit=bpm
